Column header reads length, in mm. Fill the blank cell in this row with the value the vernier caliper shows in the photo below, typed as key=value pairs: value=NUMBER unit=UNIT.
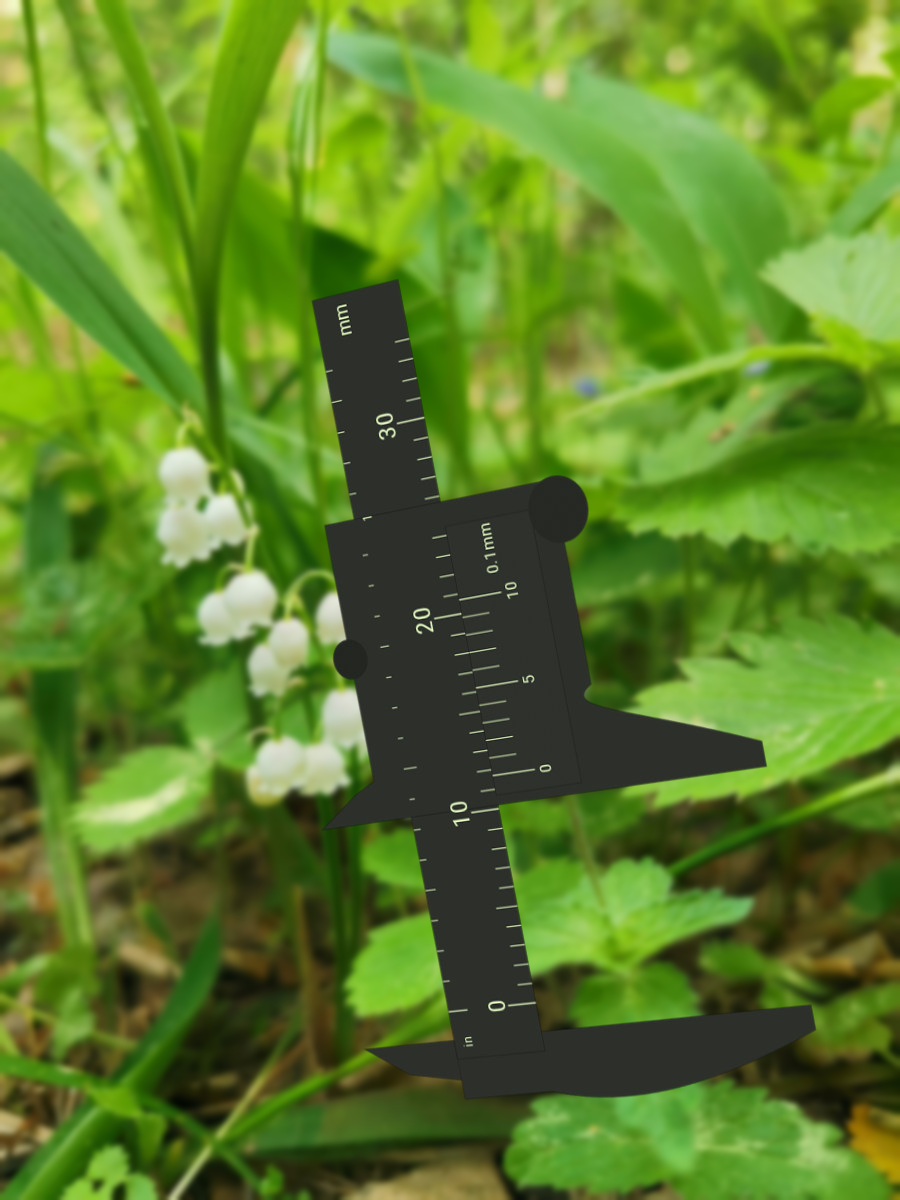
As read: value=11.7 unit=mm
